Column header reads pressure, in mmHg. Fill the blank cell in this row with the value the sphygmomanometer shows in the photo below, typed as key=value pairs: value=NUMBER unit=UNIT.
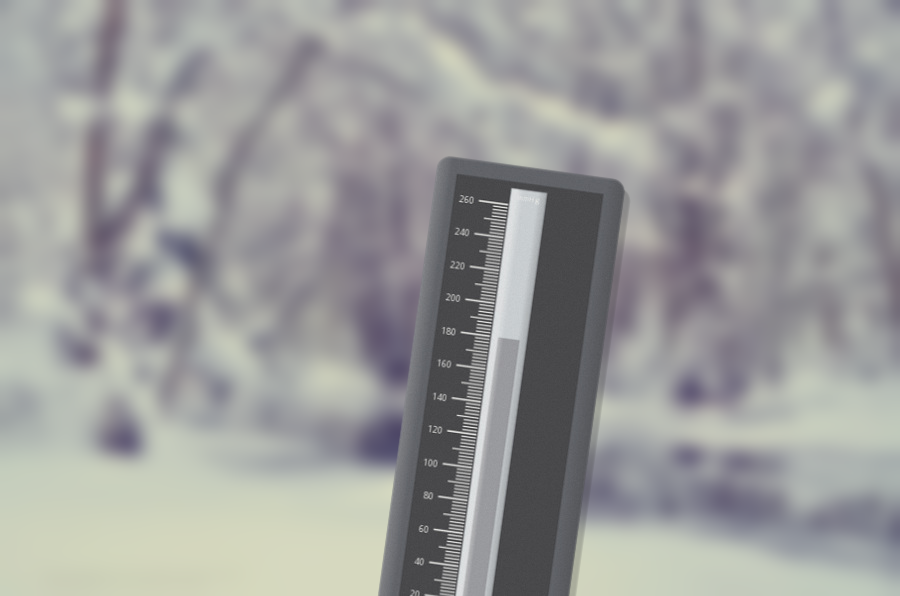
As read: value=180 unit=mmHg
